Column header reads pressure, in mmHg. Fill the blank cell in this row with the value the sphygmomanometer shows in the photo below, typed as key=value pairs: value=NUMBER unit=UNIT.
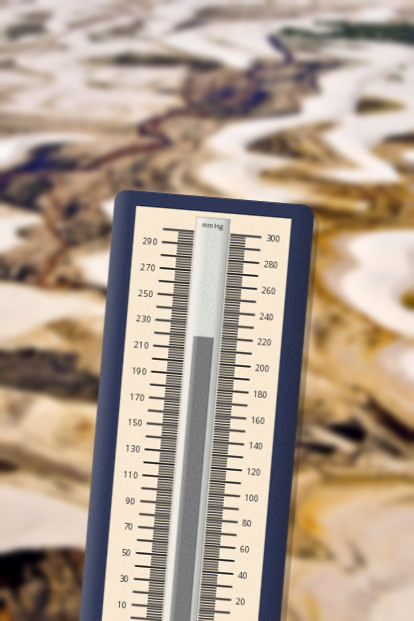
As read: value=220 unit=mmHg
